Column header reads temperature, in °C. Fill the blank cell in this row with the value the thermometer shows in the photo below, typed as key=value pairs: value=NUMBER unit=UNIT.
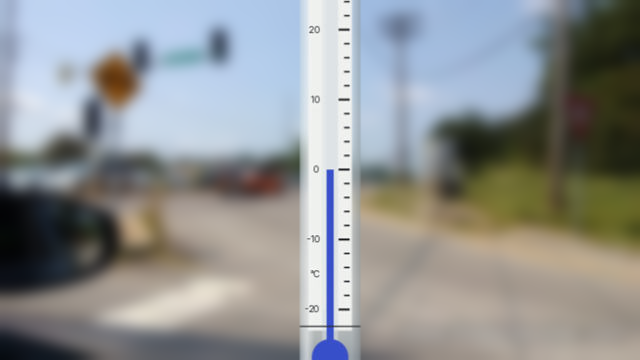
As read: value=0 unit=°C
